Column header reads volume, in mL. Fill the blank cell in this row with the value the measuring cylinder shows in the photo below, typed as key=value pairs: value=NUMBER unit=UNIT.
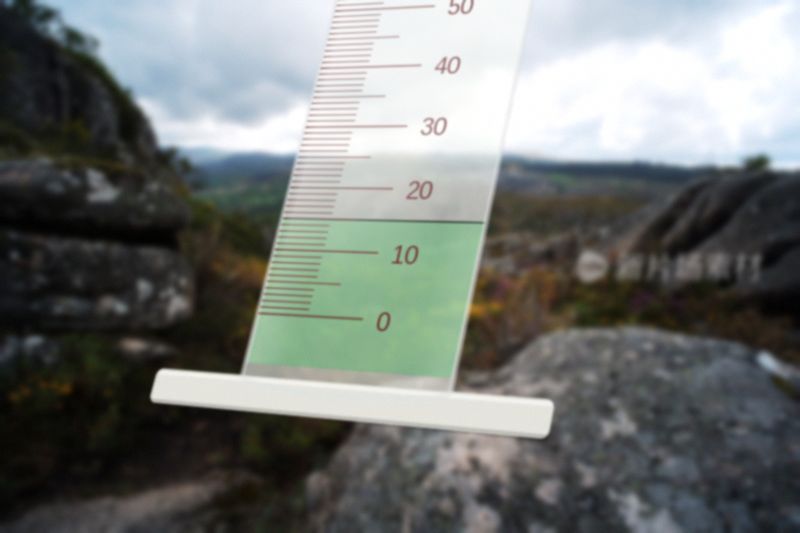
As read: value=15 unit=mL
